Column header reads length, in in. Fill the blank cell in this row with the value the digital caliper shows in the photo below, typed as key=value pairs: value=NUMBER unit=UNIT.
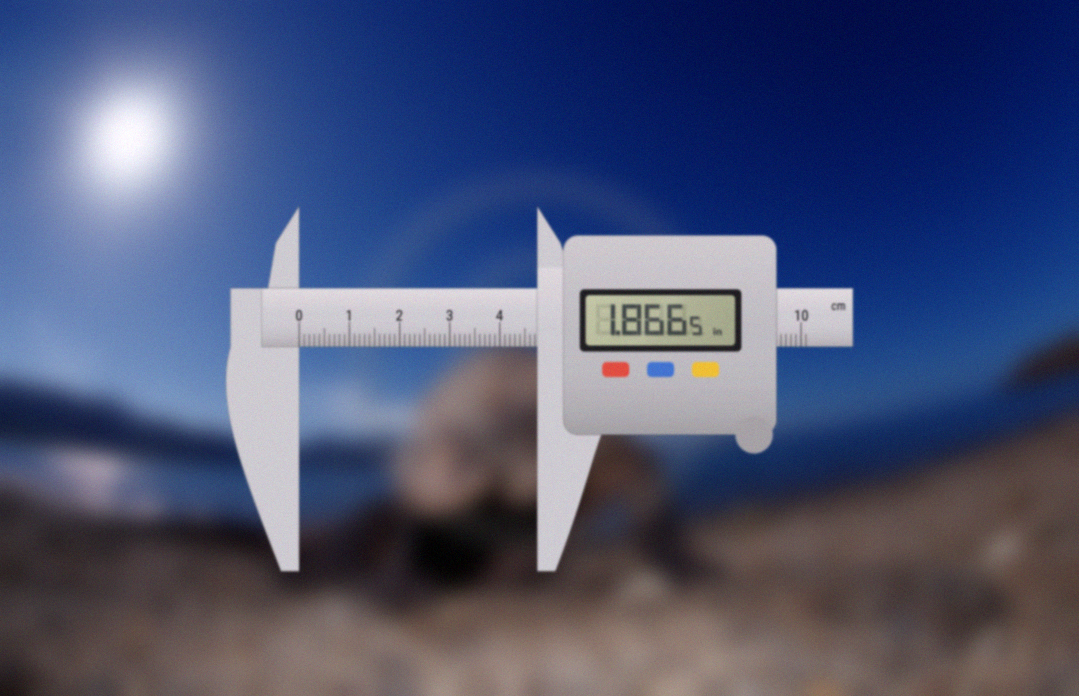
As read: value=1.8665 unit=in
